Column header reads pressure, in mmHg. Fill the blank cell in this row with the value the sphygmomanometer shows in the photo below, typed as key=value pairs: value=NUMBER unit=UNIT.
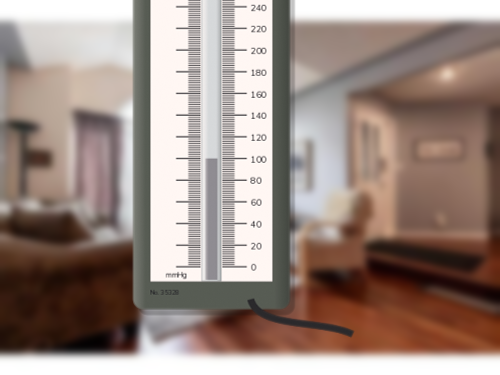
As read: value=100 unit=mmHg
